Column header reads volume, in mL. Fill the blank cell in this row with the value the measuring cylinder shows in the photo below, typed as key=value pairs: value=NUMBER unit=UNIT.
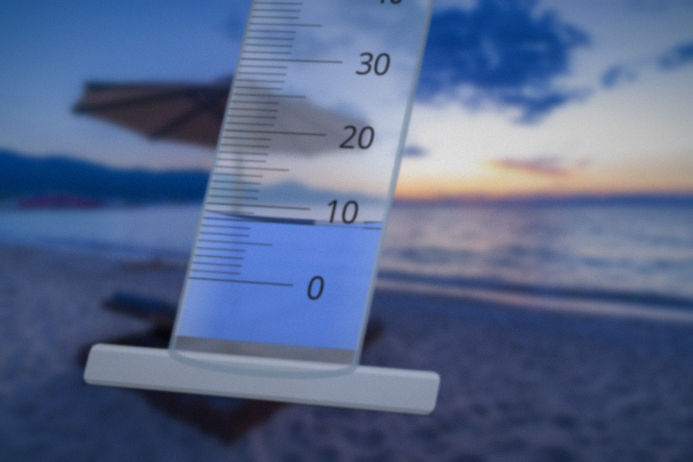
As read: value=8 unit=mL
